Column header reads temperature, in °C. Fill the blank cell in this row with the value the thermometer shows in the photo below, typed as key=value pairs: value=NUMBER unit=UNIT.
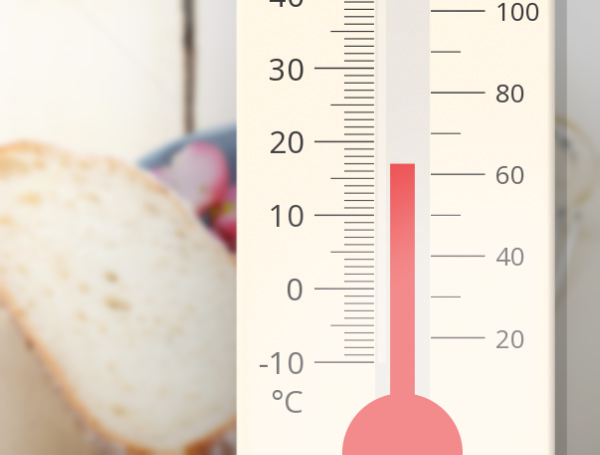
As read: value=17 unit=°C
